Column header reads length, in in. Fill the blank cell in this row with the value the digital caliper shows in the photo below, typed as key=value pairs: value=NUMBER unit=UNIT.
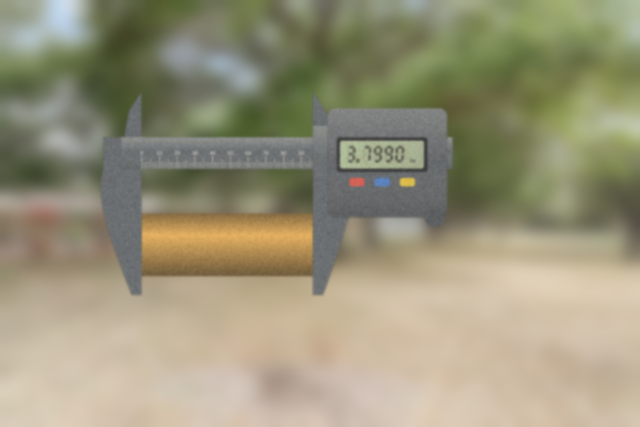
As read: value=3.7990 unit=in
